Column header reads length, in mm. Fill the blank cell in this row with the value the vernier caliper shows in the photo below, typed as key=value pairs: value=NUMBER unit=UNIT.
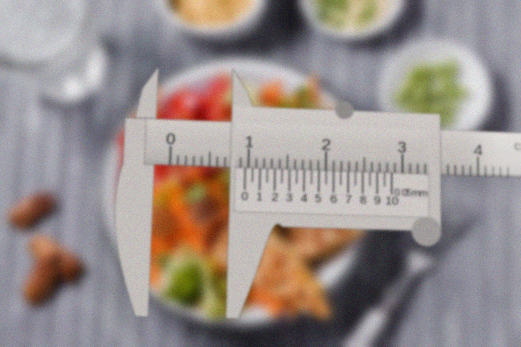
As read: value=9.6 unit=mm
